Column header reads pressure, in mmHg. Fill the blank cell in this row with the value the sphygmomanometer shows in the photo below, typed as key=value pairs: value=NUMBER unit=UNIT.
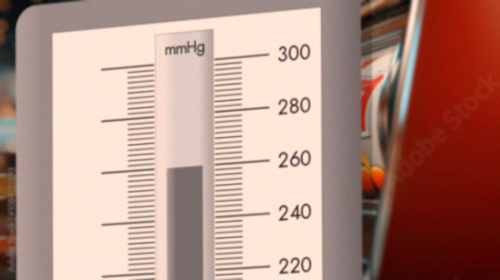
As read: value=260 unit=mmHg
